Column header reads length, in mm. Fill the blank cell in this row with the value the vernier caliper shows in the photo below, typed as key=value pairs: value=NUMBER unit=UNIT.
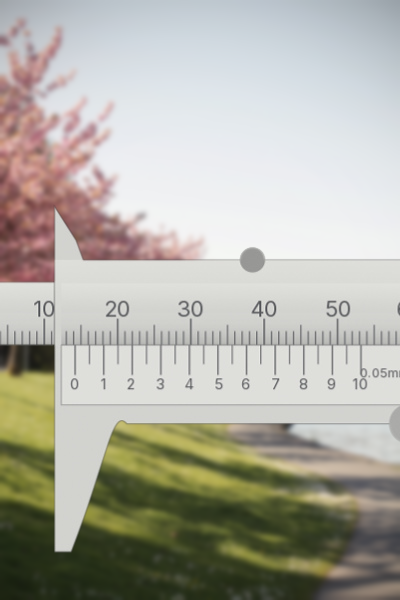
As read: value=14.2 unit=mm
